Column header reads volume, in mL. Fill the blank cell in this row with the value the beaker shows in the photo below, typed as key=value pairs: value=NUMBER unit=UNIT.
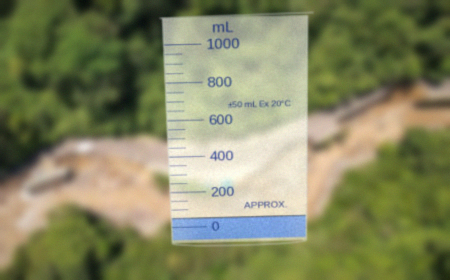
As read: value=50 unit=mL
